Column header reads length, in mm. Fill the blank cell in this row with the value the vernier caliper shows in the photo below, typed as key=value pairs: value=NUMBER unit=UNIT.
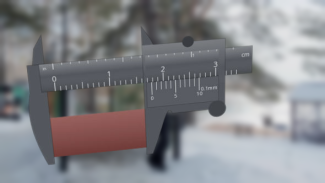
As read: value=17.8 unit=mm
